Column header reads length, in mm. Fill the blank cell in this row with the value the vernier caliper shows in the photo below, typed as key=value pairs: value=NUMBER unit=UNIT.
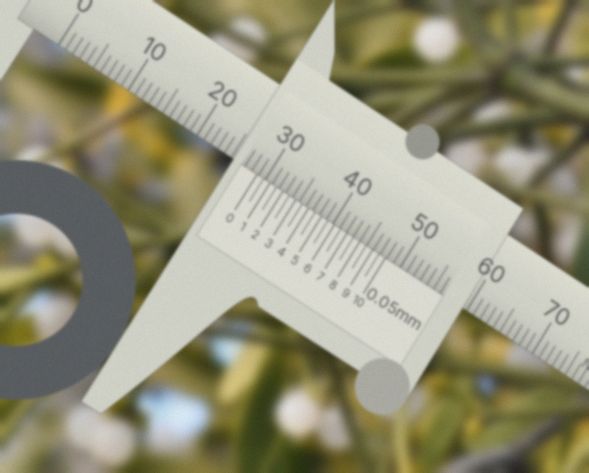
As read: value=28.8 unit=mm
